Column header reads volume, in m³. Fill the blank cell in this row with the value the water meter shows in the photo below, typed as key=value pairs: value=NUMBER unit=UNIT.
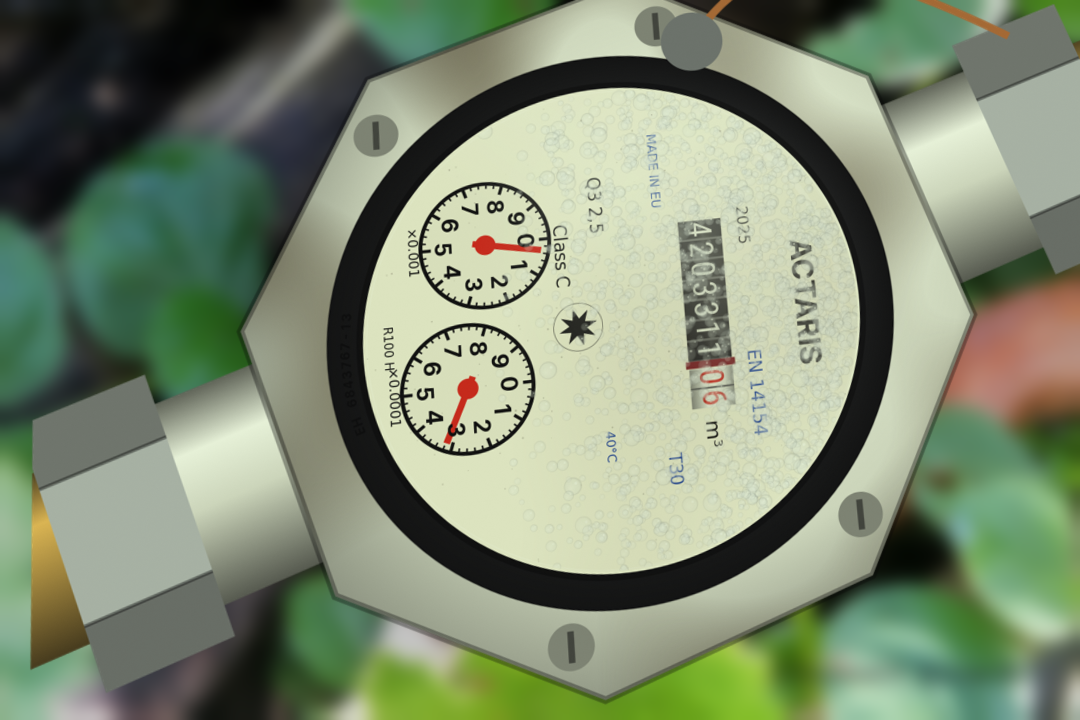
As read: value=4203311.0603 unit=m³
